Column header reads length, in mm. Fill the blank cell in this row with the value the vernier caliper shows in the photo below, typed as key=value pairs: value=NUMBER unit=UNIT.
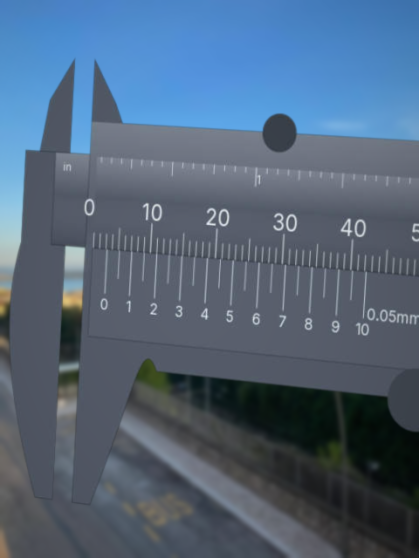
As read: value=3.2 unit=mm
